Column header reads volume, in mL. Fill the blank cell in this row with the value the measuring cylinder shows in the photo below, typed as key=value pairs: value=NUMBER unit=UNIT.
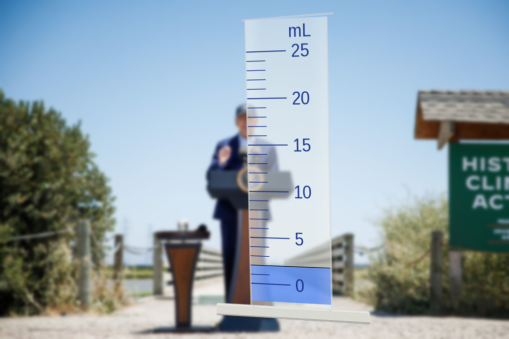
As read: value=2 unit=mL
